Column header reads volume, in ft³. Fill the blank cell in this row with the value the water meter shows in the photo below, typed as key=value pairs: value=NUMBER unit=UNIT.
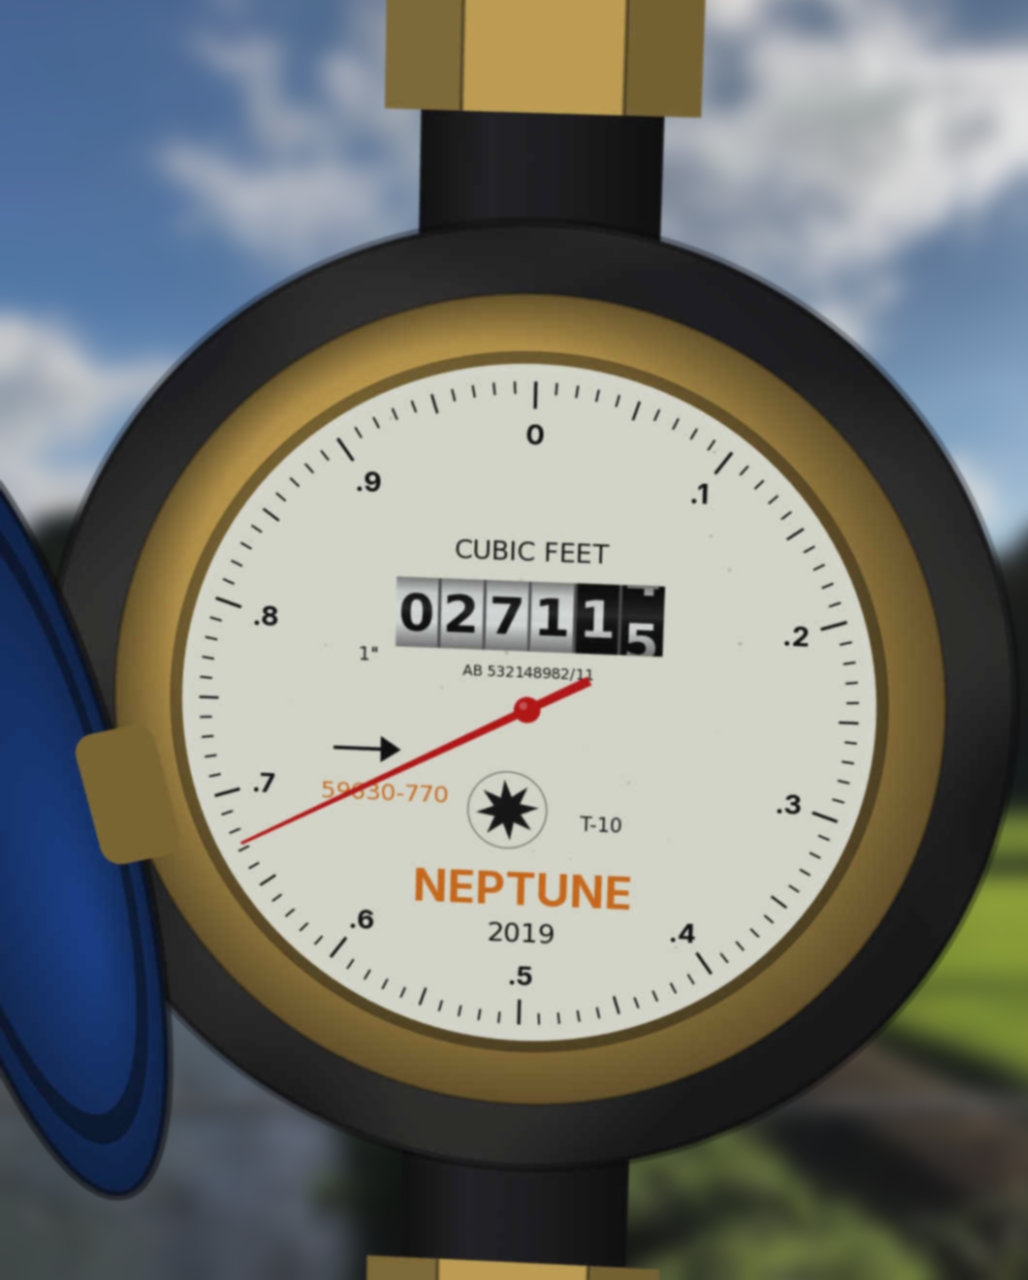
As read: value=27114.67 unit=ft³
